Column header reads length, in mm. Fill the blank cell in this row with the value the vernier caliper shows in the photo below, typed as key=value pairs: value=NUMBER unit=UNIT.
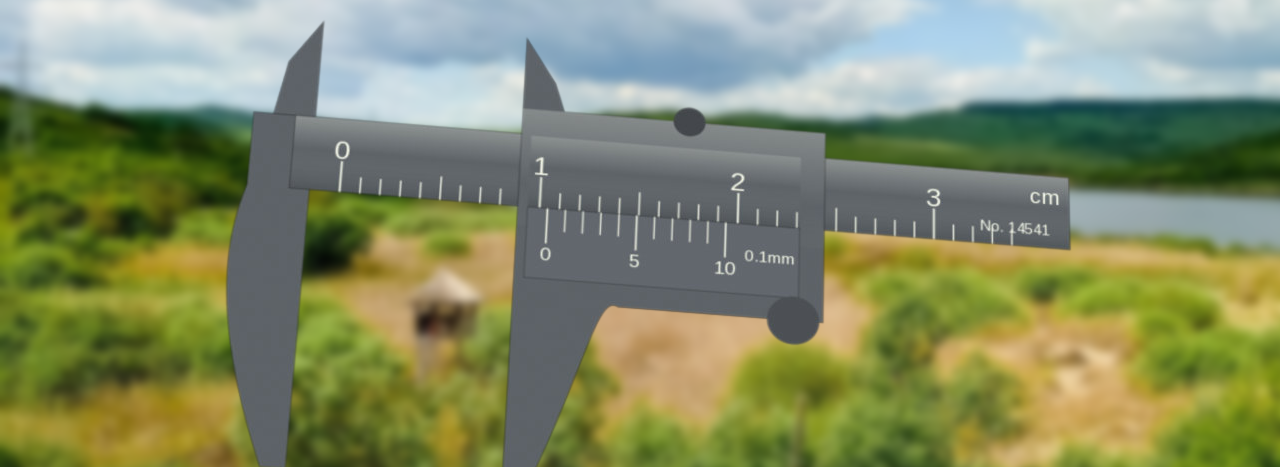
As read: value=10.4 unit=mm
